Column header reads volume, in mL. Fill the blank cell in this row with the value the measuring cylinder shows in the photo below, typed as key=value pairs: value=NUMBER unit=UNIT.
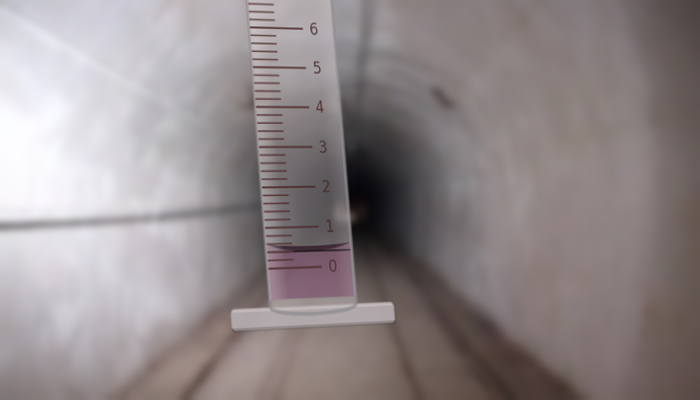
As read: value=0.4 unit=mL
